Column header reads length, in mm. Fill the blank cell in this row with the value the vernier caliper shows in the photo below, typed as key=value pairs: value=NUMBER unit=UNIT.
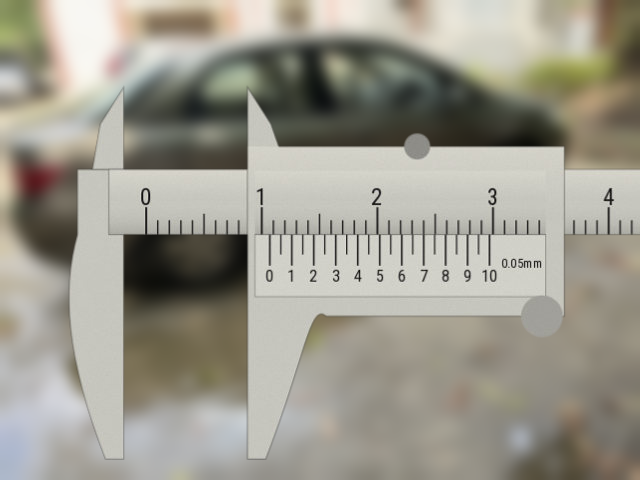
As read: value=10.7 unit=mm
